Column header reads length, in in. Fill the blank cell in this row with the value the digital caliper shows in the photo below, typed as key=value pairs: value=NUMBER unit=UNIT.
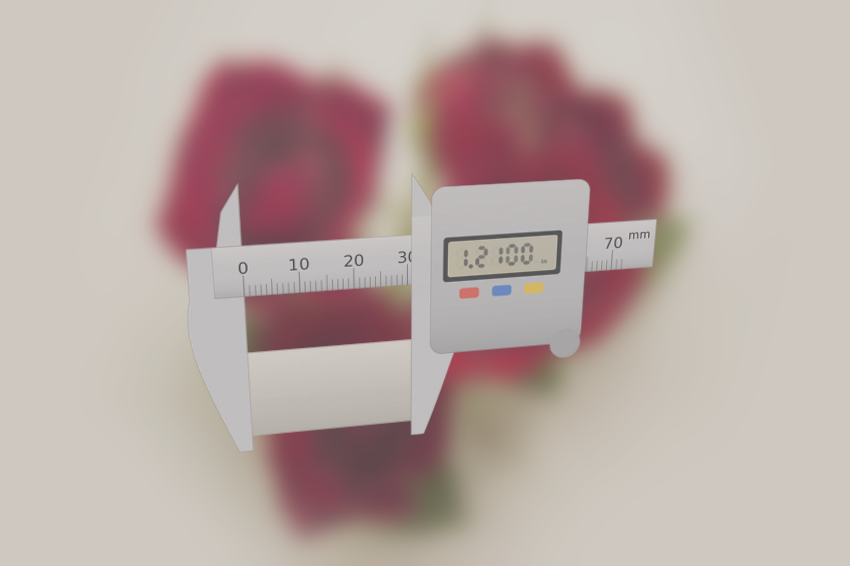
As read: value=1.2100 unit=in
